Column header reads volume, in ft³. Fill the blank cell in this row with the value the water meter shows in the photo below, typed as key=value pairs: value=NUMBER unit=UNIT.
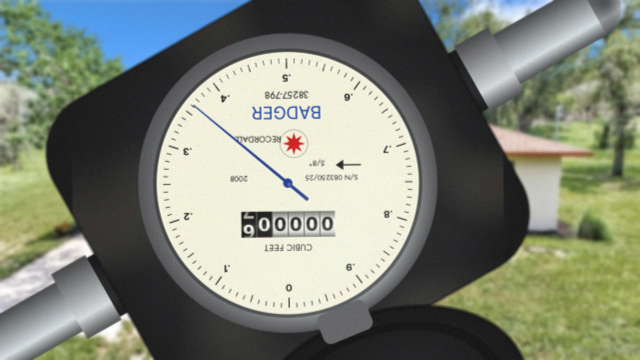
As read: value=6.36 unit=ft³
